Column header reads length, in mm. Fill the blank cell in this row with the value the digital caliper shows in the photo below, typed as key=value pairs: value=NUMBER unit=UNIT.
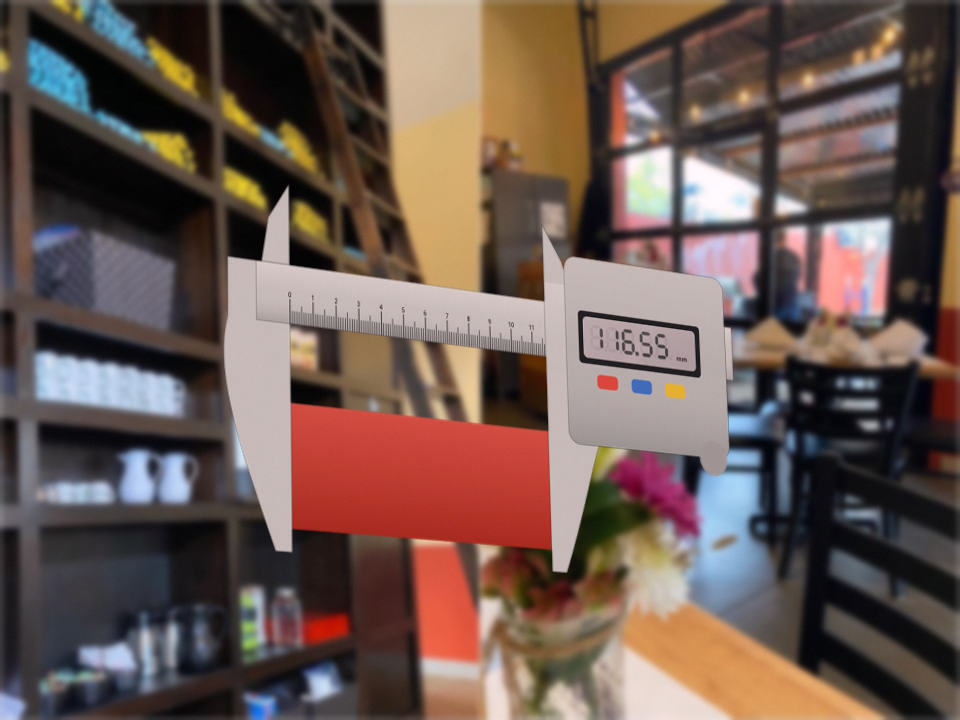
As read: value=116.55 unit=mm
